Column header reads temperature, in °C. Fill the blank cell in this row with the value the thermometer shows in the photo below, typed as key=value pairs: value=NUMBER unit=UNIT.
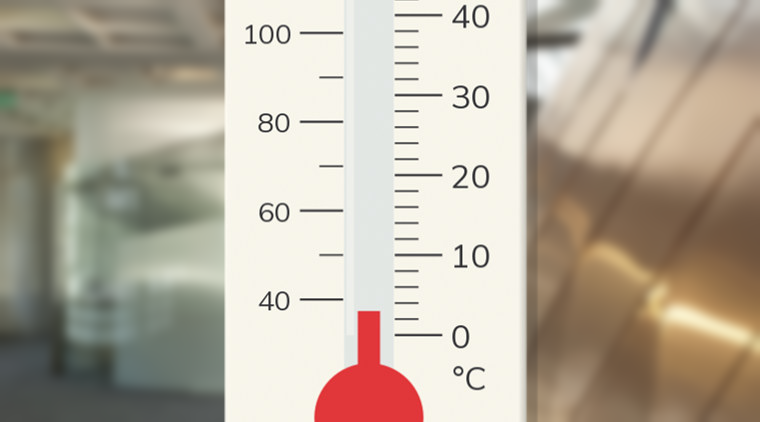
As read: value=3 unit=°C
